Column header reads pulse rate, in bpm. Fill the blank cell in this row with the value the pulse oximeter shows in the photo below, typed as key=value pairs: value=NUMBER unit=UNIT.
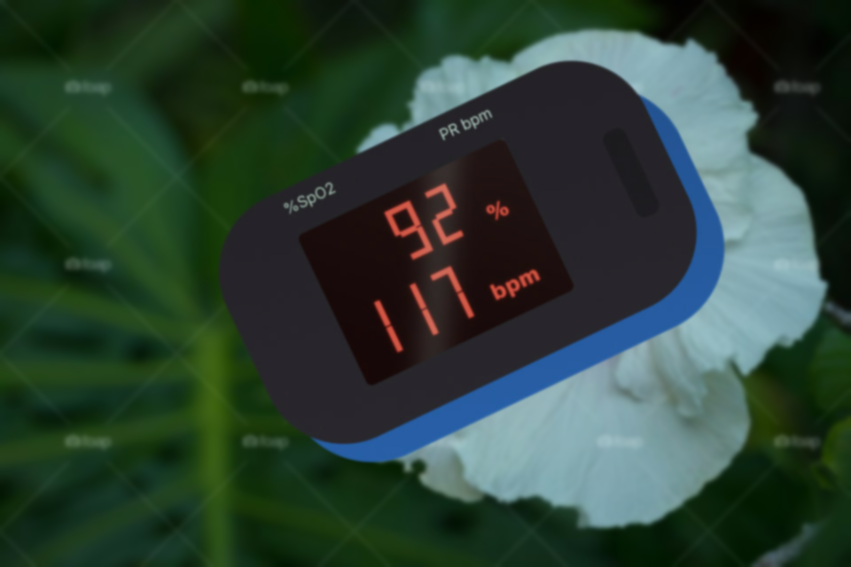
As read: value=117 unit=bpm
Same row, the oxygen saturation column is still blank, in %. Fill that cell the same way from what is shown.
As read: value=92 unit=%
